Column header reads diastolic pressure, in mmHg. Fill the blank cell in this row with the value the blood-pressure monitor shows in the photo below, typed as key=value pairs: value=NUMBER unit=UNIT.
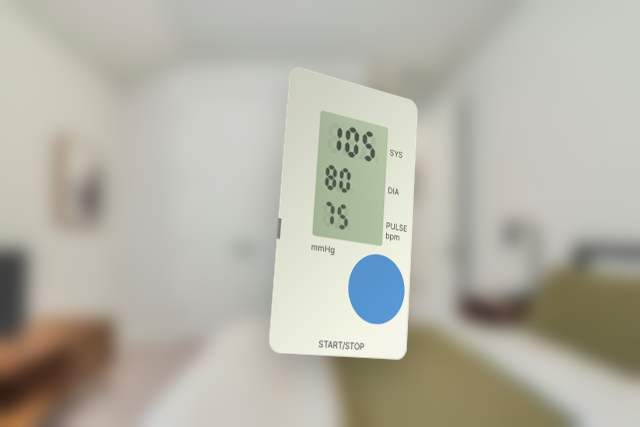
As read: value=80 unit=mmHg
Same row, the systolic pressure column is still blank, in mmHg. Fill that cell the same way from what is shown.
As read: value=105 unit=mmHg
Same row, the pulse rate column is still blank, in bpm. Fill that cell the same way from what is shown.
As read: value=75 unit=bpm
